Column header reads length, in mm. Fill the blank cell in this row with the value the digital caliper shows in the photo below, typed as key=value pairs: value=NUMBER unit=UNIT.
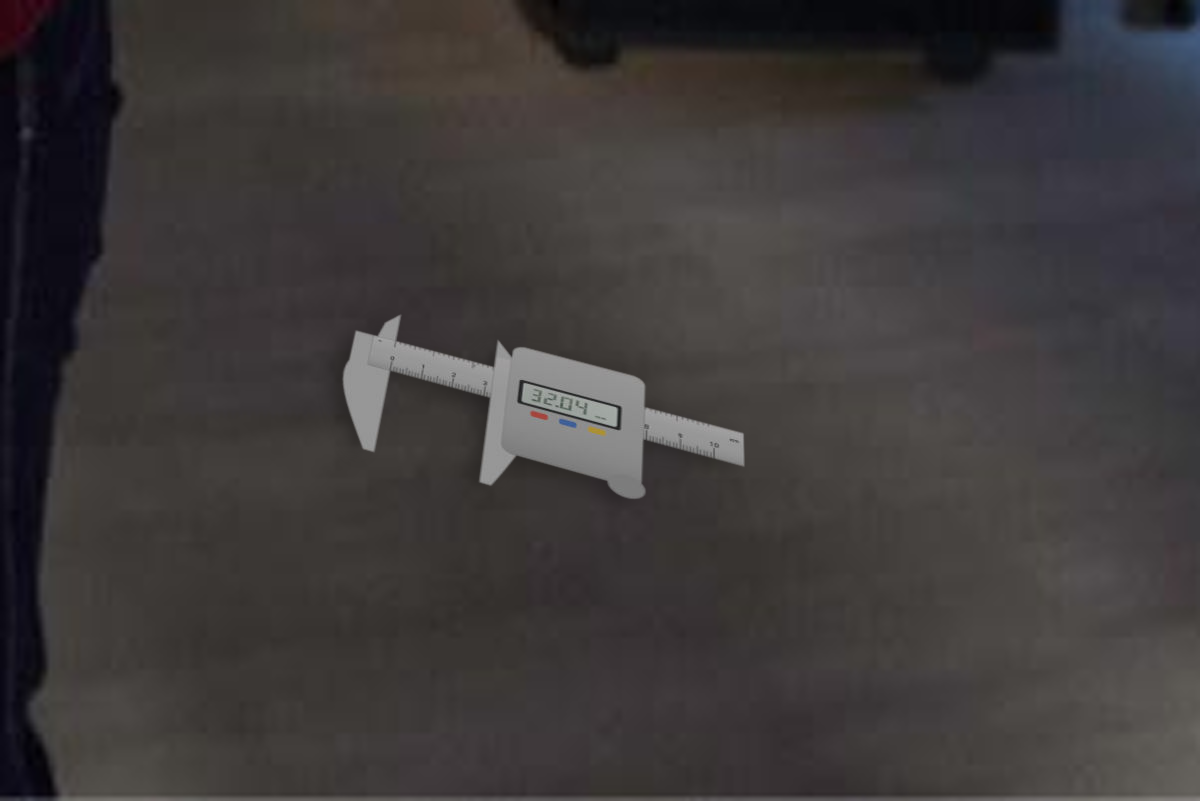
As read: value=32.04 unit=mm
